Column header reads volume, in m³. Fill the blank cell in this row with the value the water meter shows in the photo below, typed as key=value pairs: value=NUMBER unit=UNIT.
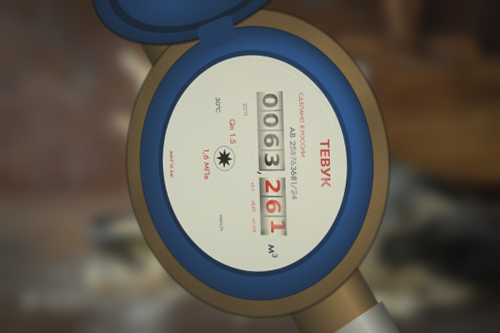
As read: value=63.261 unit=m³
